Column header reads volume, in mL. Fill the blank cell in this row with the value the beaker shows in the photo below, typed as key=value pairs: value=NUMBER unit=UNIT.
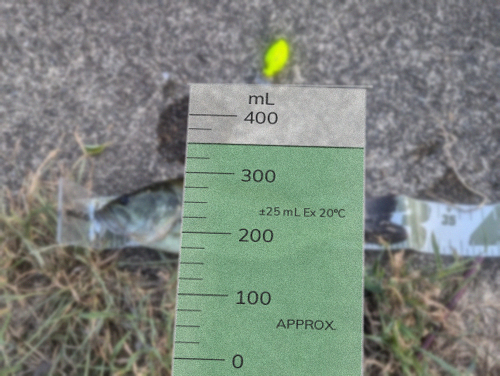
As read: value=350 unit=mL
